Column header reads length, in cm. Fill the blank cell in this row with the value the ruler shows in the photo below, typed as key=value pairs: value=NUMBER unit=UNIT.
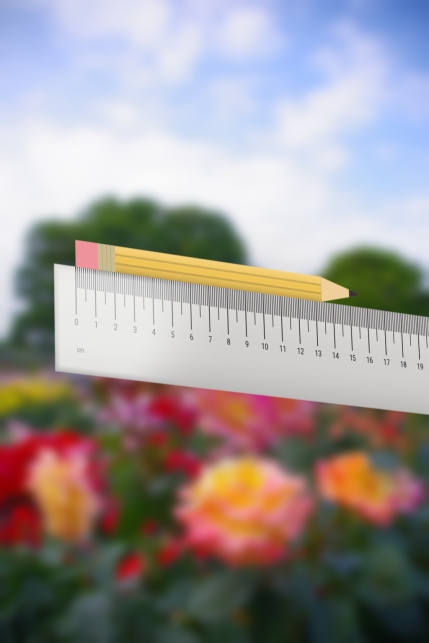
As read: value=15.5 unit=cm
